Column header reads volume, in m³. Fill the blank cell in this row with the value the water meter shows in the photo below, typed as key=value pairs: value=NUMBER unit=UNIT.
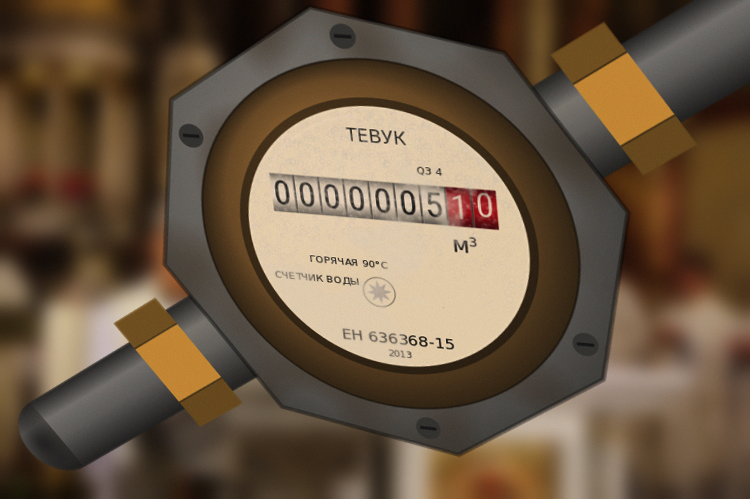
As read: value=5.10 unit=m³
